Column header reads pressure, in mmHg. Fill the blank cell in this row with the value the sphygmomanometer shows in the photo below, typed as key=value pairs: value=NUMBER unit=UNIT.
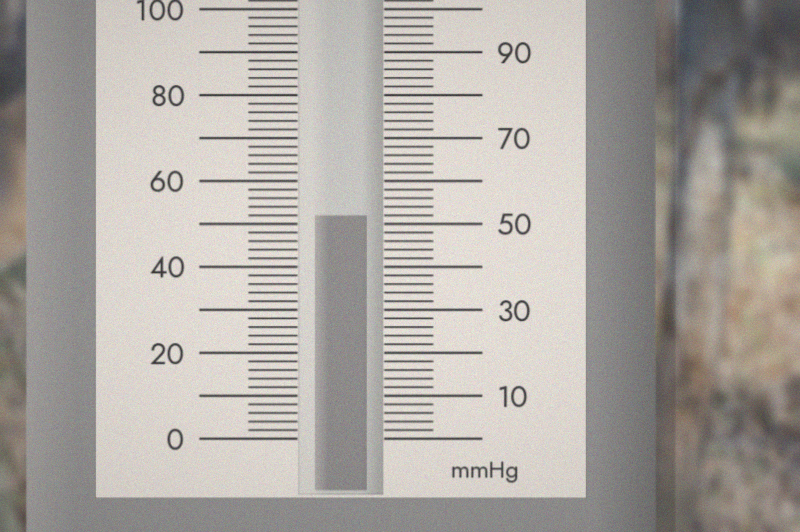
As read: value=52 unit=mmHg
